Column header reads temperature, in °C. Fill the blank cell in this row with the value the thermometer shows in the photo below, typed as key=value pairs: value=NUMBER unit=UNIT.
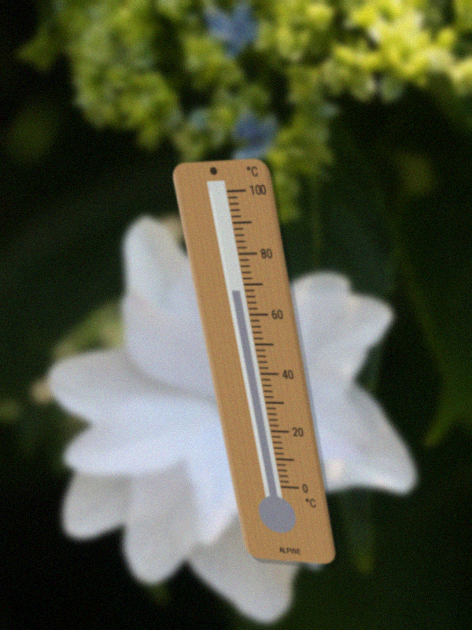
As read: value=68 unit=°C
